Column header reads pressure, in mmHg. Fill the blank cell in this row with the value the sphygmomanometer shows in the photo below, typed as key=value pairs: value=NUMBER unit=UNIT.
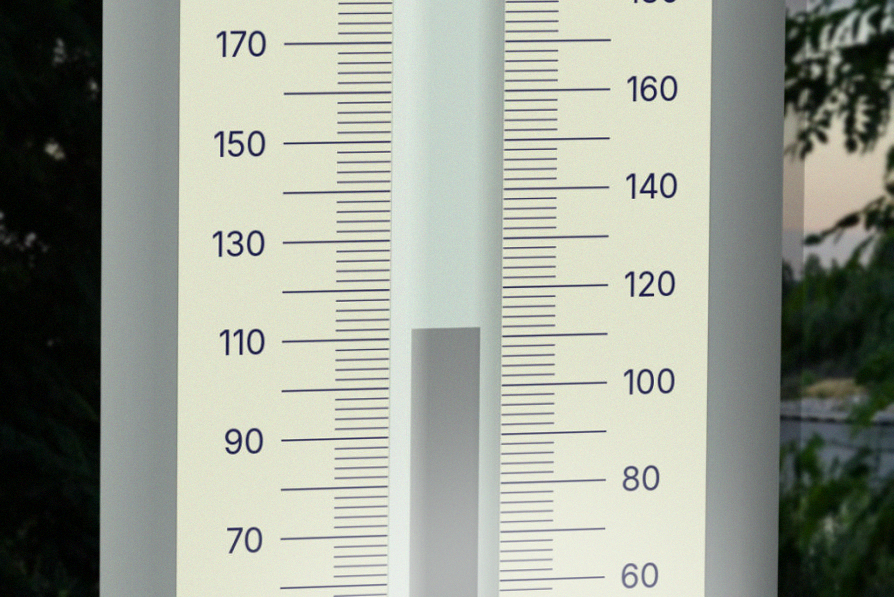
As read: value=112 unit=mmHg
